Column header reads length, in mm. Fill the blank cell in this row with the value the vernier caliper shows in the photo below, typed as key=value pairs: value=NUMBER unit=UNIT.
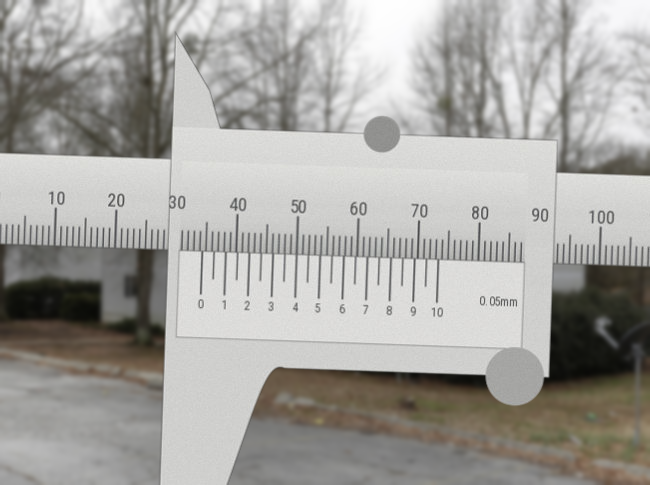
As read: value=34.4 unit=mm
